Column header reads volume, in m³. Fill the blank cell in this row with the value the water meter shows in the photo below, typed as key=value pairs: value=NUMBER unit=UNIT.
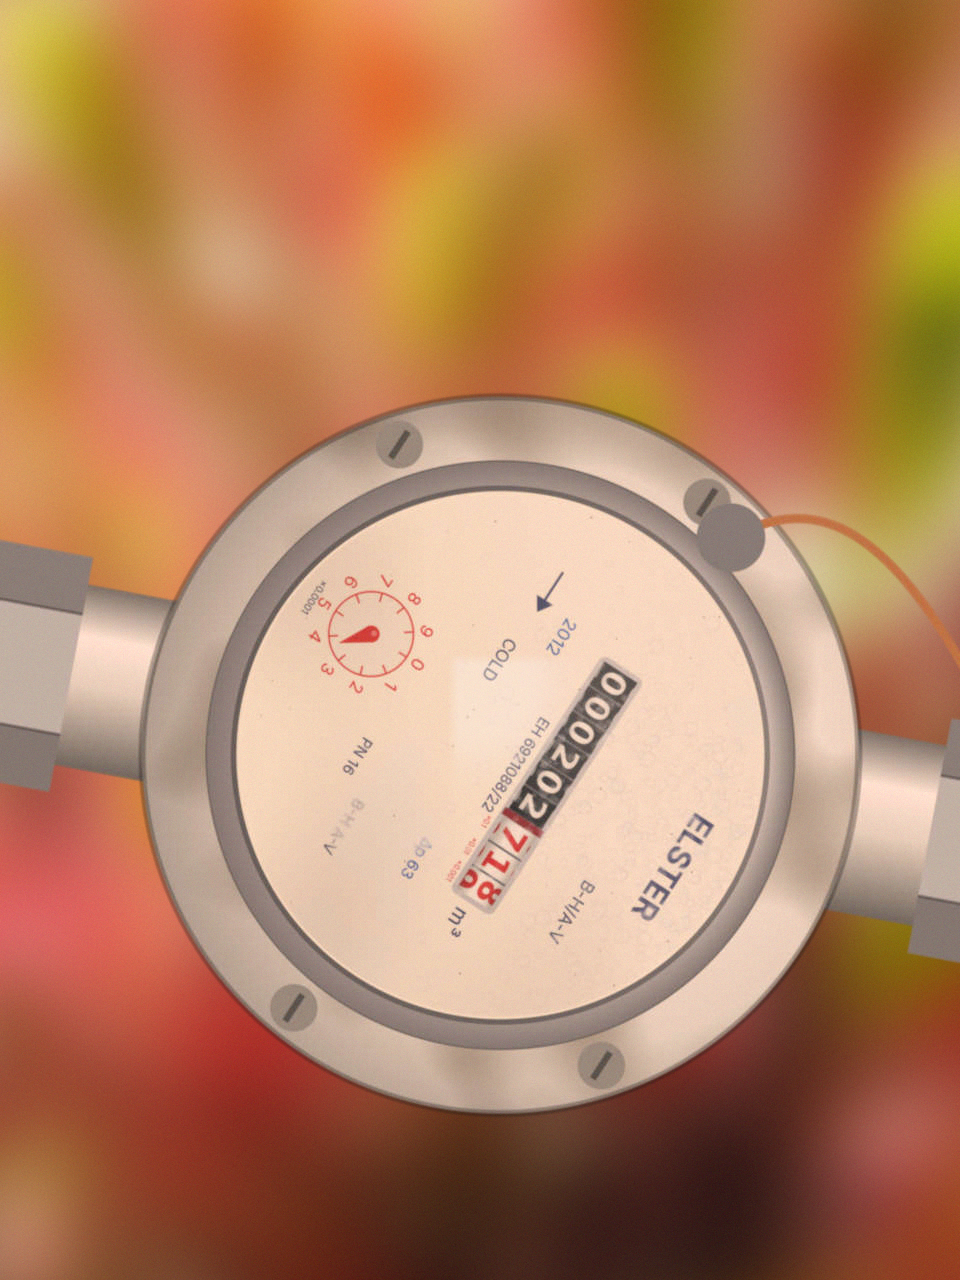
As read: value=202.7183 unit=m³
